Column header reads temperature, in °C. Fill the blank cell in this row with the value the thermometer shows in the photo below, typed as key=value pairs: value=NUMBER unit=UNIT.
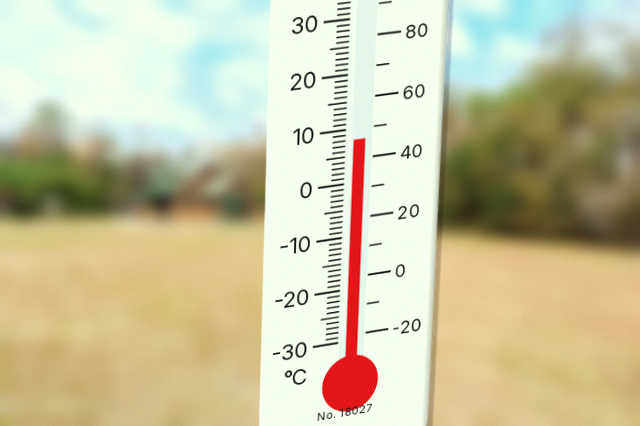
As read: value=8 unit=°C
